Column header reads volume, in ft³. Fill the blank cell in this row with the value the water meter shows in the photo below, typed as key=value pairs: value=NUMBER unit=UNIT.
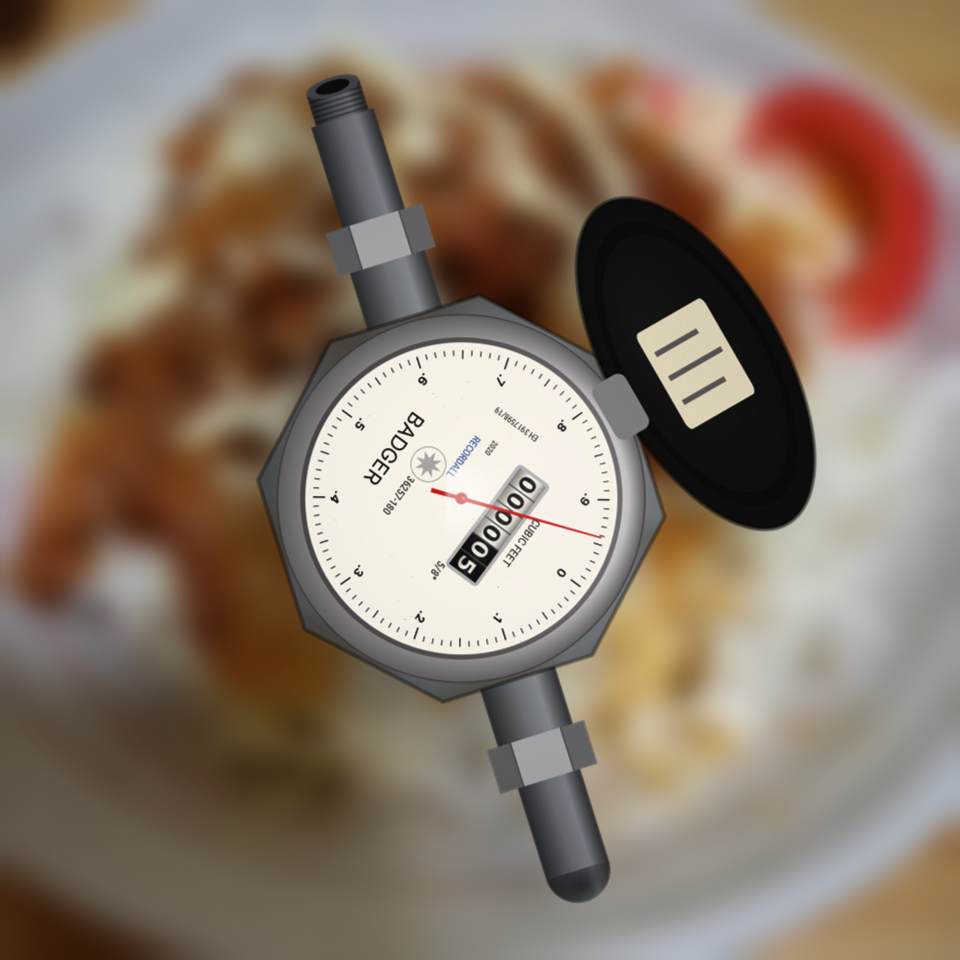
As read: value=4.94 unit=ft³
